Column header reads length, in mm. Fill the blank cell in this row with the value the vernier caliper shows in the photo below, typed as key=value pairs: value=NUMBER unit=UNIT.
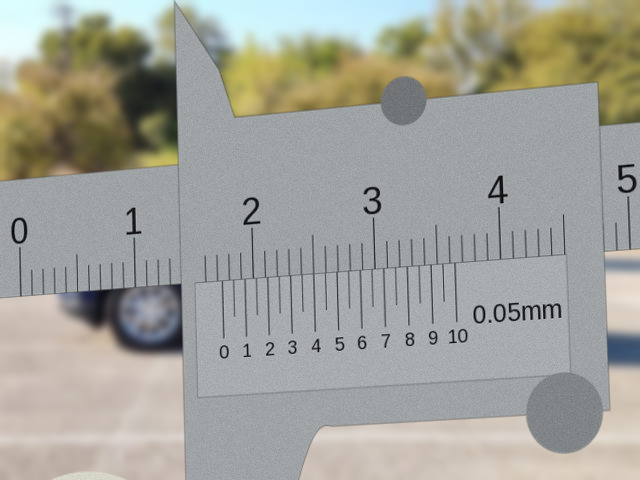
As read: value=17.4 unit=mm
